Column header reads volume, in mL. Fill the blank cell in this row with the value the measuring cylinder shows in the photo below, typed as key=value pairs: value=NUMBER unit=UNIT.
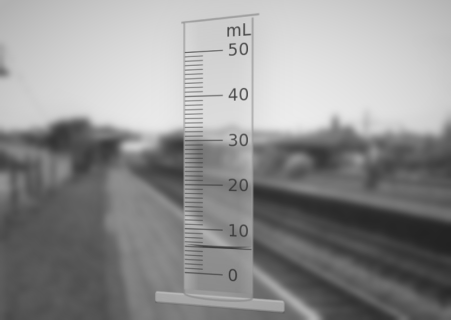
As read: value=6 unit=mL
